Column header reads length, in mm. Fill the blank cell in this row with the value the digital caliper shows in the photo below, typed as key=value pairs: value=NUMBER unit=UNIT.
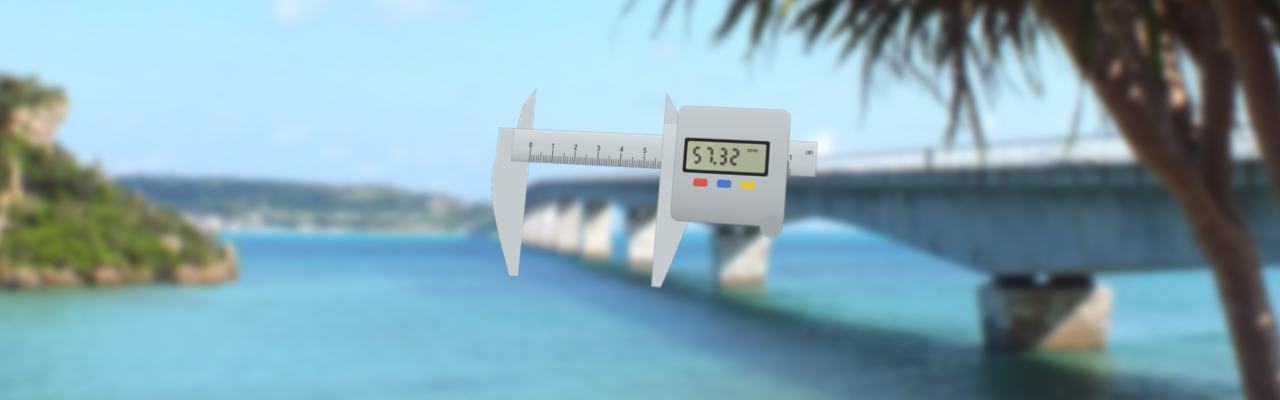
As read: value=57.32 unit=mm
